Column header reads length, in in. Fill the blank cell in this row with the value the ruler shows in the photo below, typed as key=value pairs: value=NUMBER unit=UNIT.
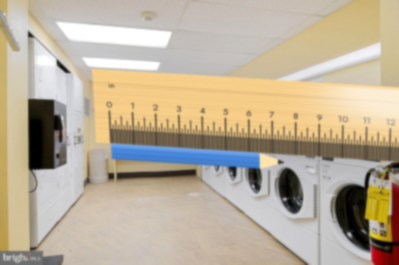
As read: value=7.5 unit=in
